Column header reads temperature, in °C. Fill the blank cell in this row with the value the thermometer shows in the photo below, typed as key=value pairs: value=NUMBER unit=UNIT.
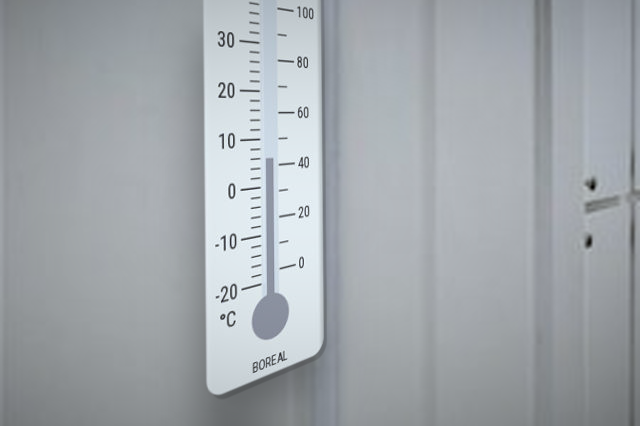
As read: value=6 unit=°C
